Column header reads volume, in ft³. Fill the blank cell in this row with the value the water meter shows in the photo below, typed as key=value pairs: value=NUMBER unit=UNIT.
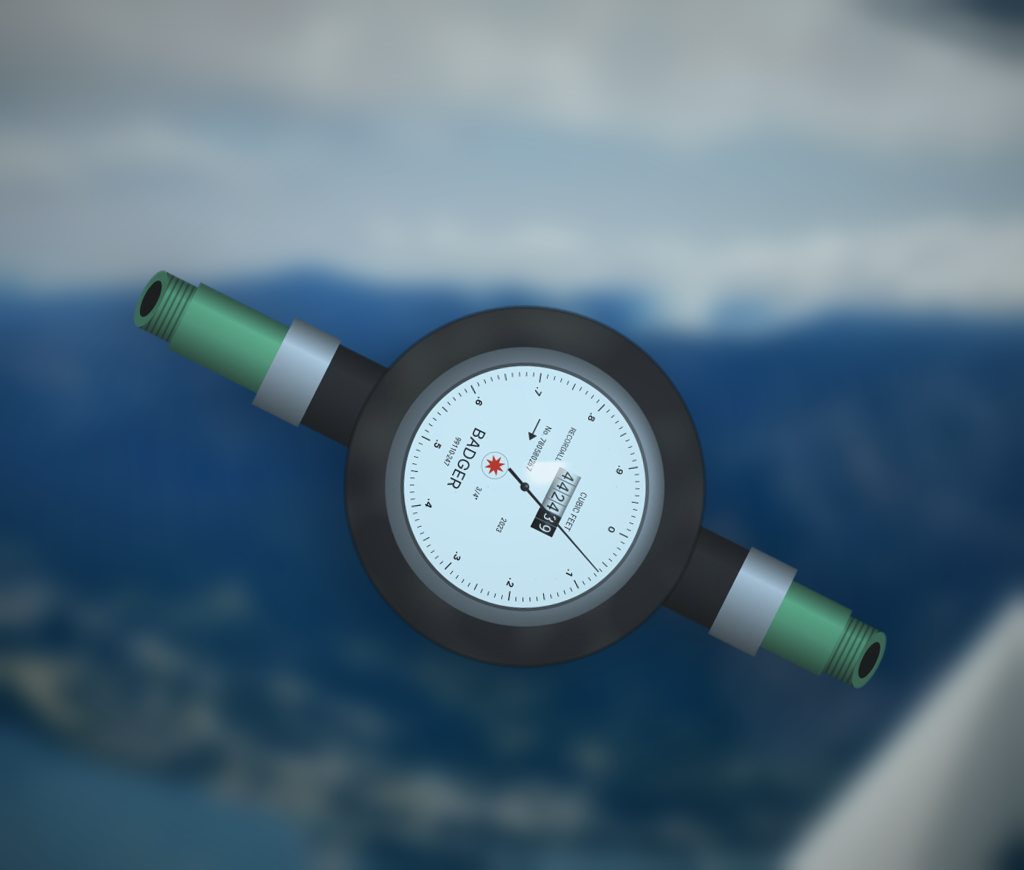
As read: value=442439.06 unit=ft³
